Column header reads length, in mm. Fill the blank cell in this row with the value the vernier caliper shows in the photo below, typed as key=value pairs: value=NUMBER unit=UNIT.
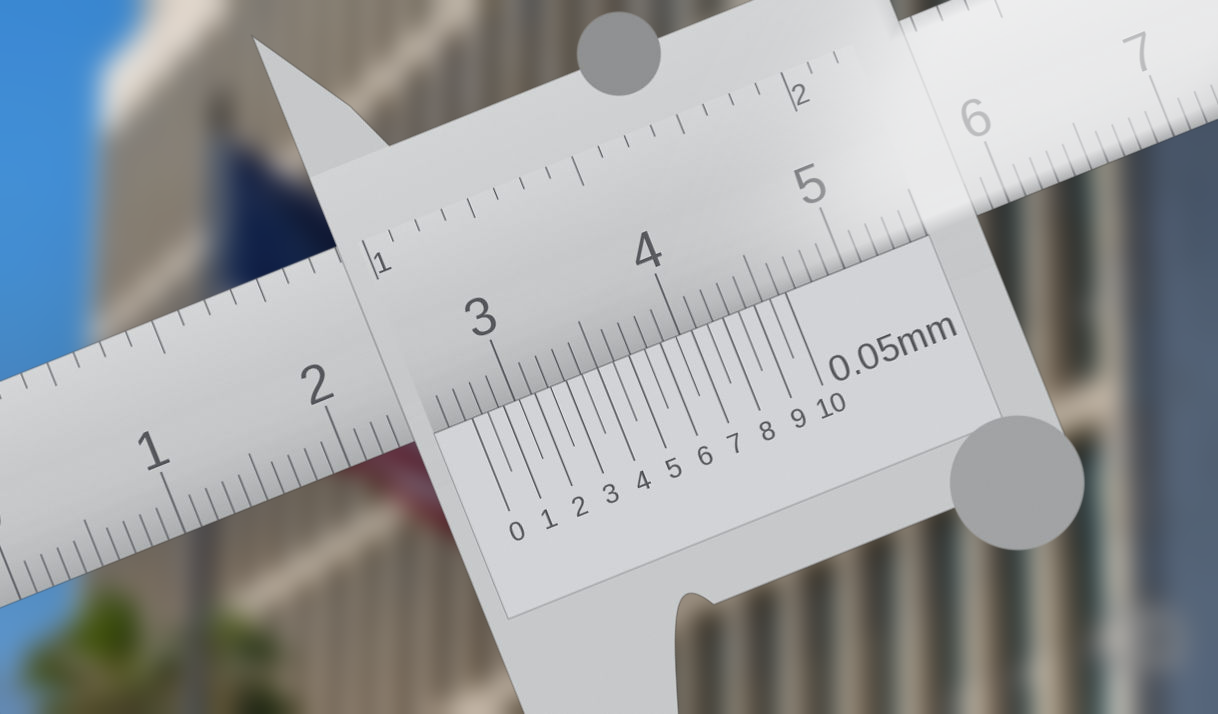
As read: value=27.4 unit=mm
